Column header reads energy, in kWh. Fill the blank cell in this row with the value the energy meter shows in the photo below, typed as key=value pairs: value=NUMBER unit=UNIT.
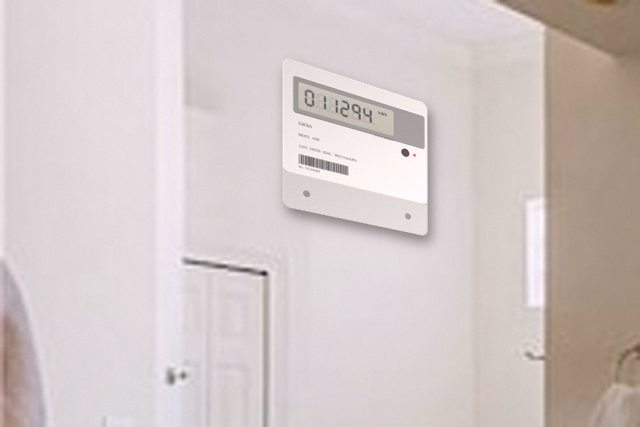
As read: value=11294 unit=kWh
